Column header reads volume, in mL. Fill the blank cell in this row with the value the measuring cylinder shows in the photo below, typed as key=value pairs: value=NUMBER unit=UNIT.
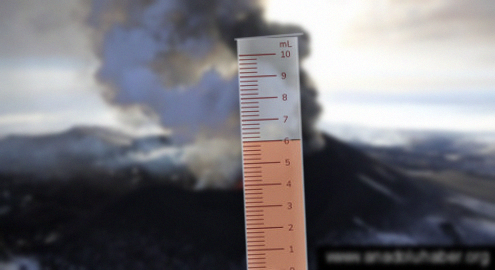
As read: value=6 unit=mL
